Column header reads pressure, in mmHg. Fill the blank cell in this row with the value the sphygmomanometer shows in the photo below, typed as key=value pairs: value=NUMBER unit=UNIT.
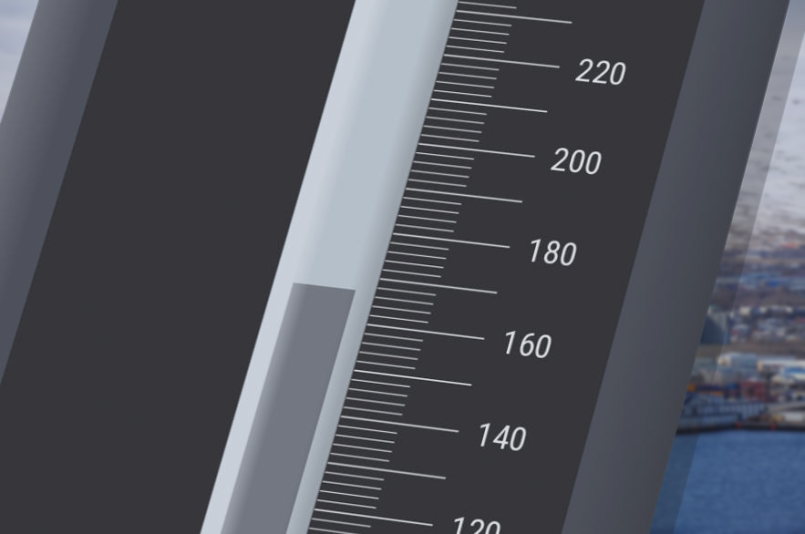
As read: value=167 unit=mmHg
